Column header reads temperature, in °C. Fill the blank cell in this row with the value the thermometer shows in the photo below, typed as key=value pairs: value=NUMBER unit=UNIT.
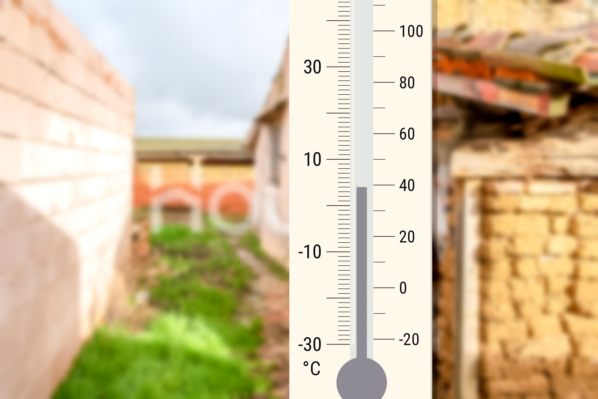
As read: value=4 unit=°C
